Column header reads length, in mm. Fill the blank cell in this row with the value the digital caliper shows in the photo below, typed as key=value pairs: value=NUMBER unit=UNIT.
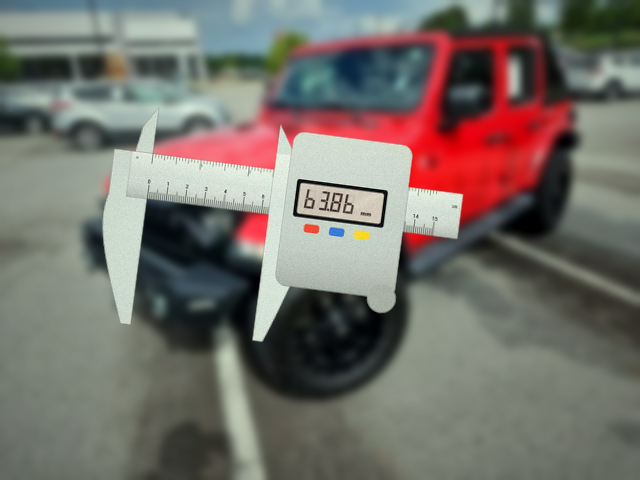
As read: value=63.86 unit=mm
